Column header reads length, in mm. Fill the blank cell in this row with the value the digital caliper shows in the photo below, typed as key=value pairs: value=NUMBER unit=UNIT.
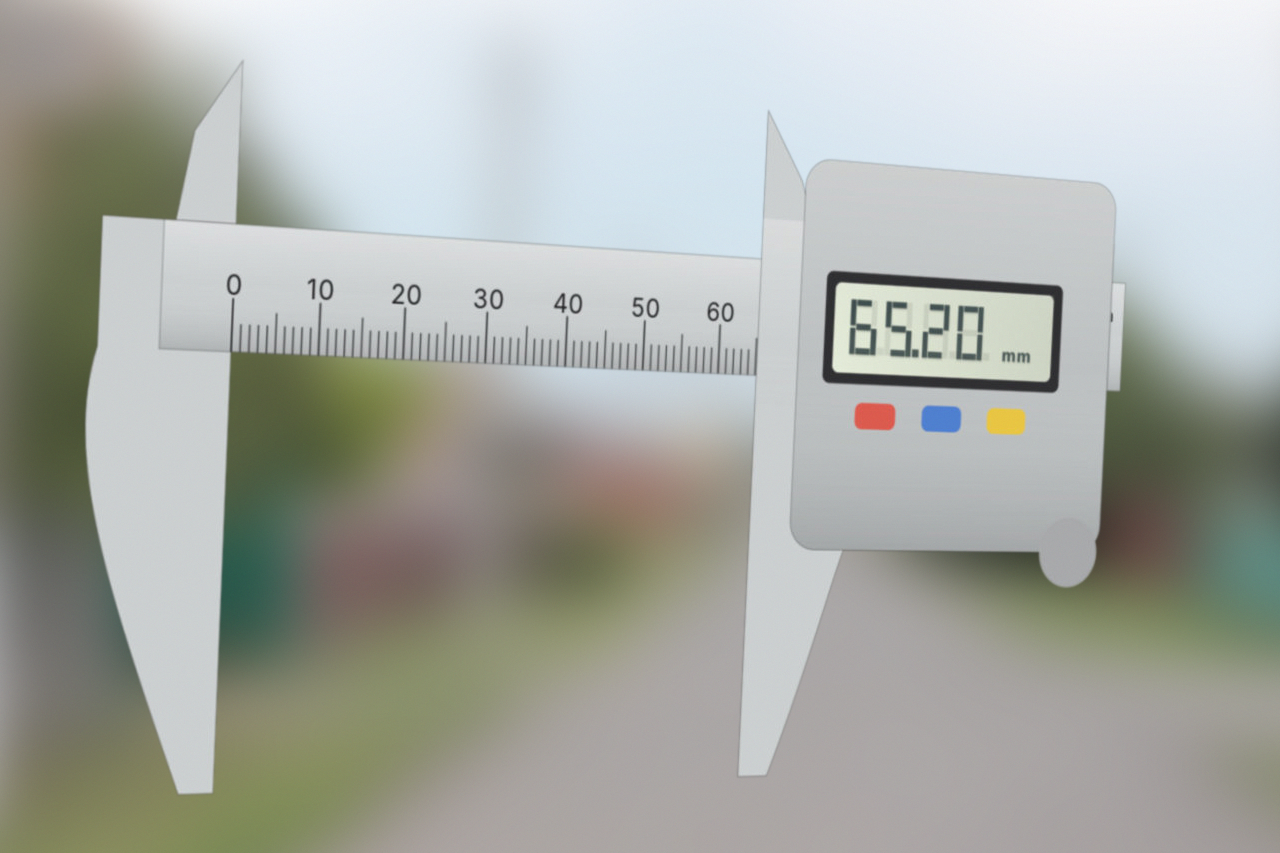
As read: value=65.20 unit=mm
